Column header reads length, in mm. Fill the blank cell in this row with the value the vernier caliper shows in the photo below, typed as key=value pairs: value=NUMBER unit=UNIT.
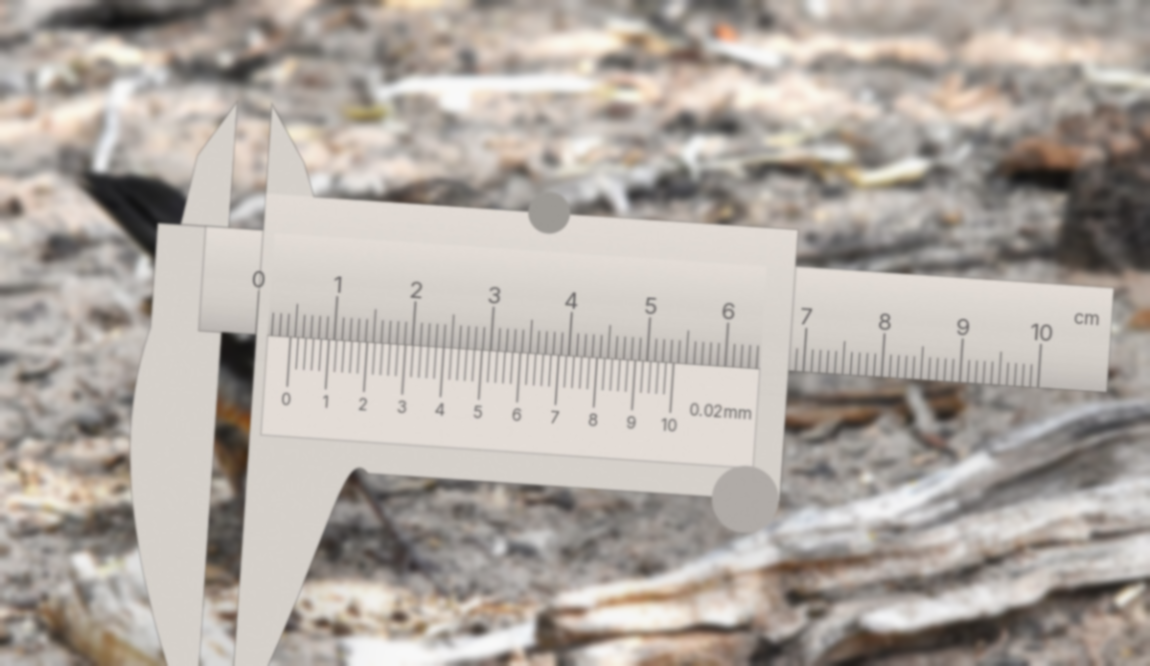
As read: value=4.4 unit=mm
